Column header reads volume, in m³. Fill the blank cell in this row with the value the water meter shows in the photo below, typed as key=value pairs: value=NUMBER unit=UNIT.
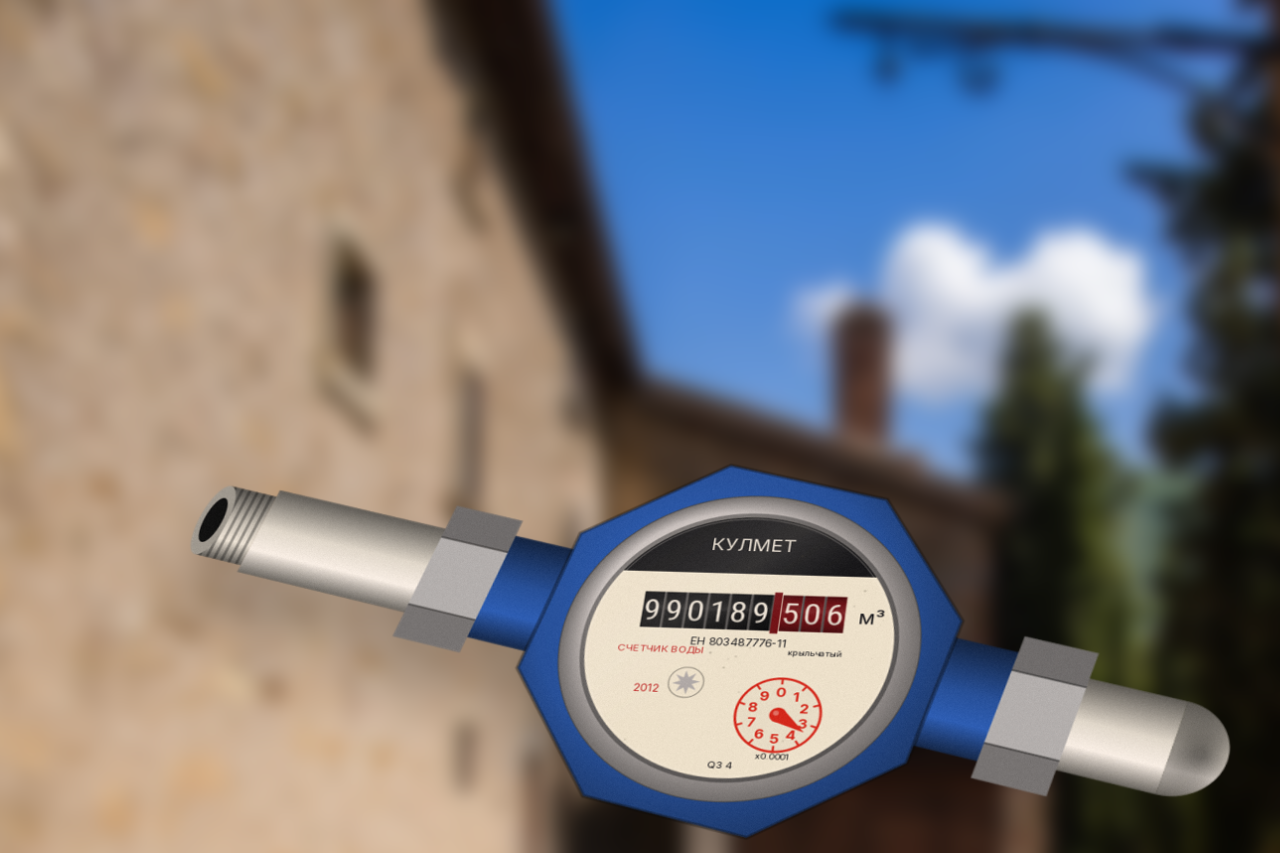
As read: value=990189.5063 unit=m³
